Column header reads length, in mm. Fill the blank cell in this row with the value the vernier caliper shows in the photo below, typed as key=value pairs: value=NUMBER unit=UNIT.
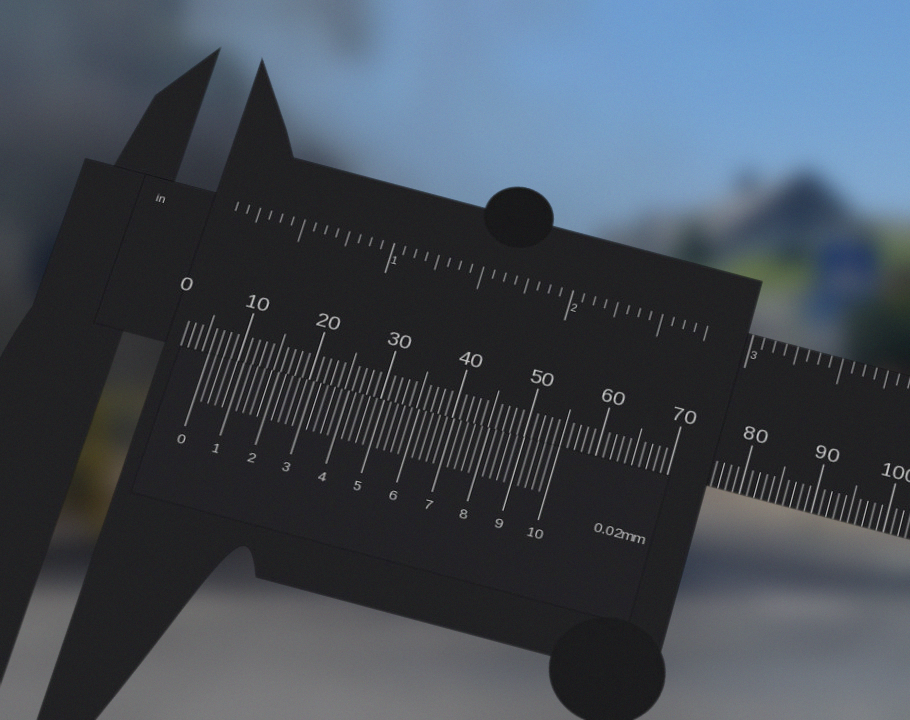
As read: value=6.0 unit=mm
